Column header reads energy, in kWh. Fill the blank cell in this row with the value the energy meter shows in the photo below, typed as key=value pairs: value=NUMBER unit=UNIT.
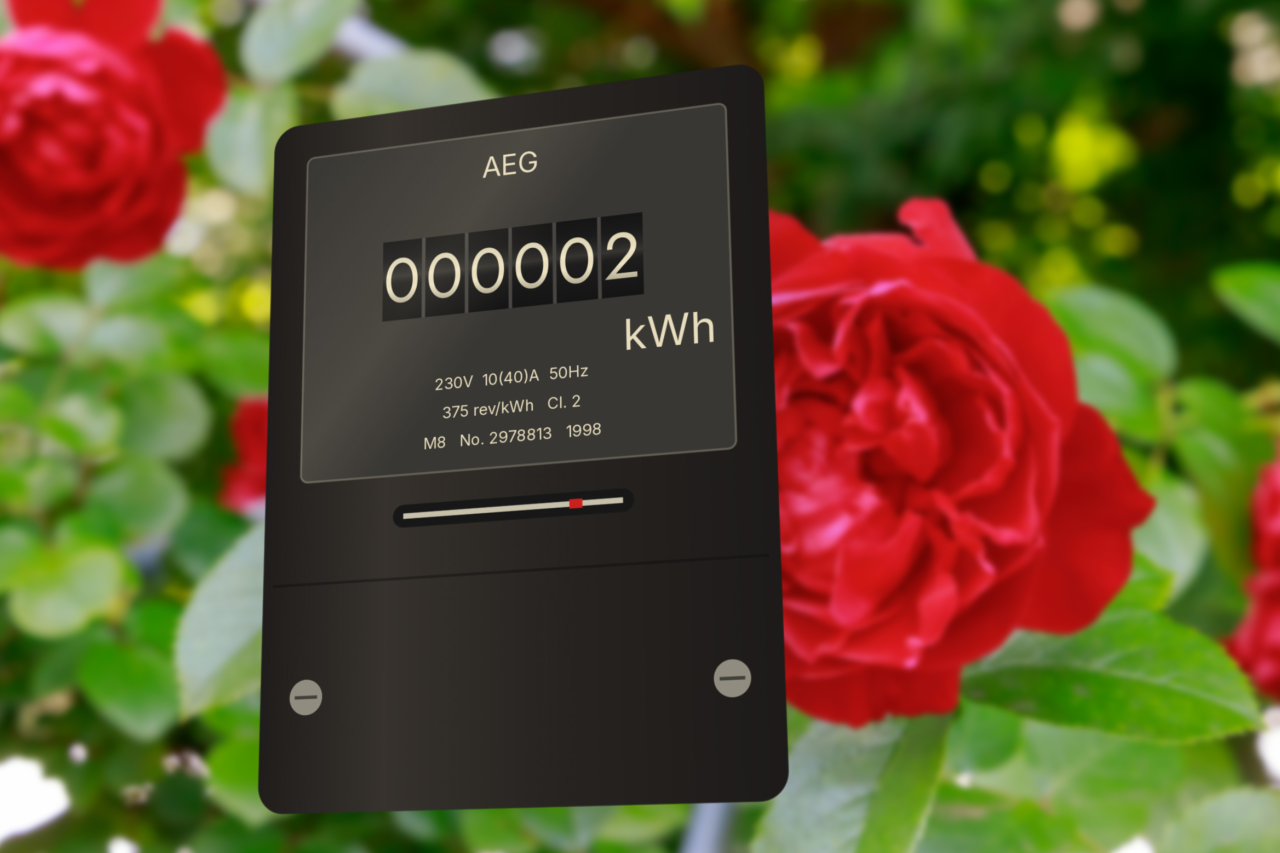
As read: value=2 unit=kWh
